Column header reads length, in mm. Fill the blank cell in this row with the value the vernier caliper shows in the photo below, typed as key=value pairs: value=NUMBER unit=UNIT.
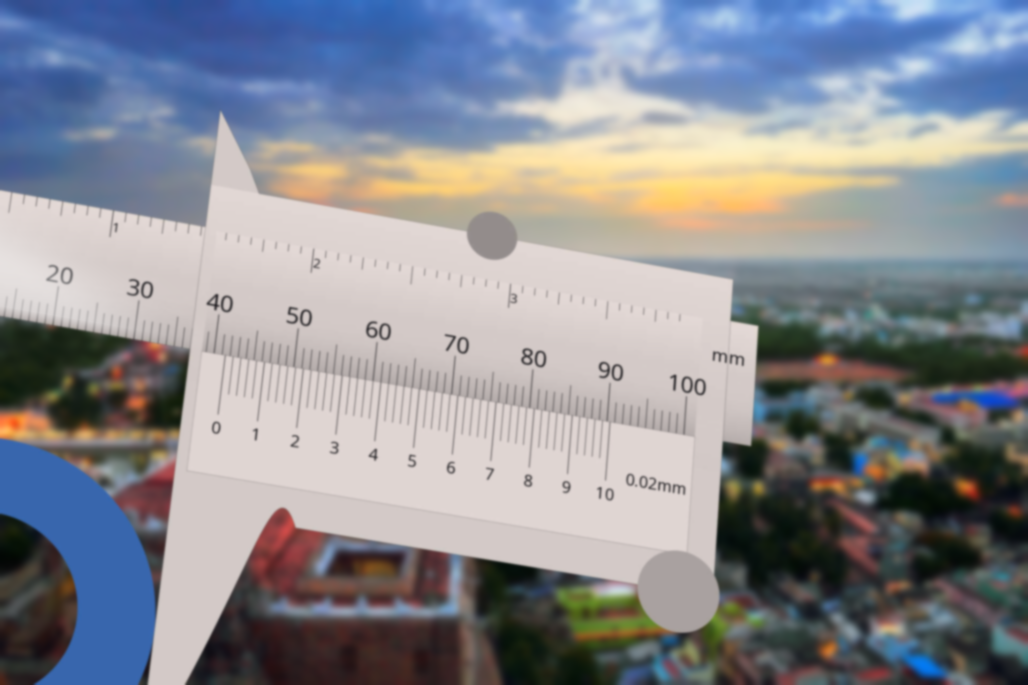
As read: value=41.4 unit=mm
